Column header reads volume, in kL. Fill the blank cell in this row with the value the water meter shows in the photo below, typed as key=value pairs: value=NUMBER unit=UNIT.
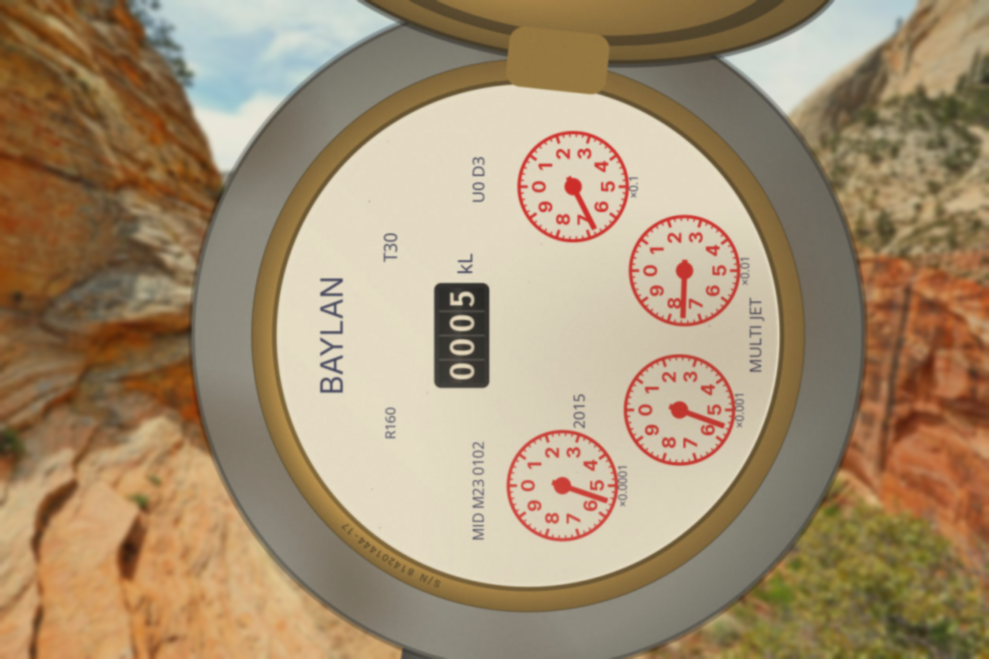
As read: value=5.6755 unit=kL
